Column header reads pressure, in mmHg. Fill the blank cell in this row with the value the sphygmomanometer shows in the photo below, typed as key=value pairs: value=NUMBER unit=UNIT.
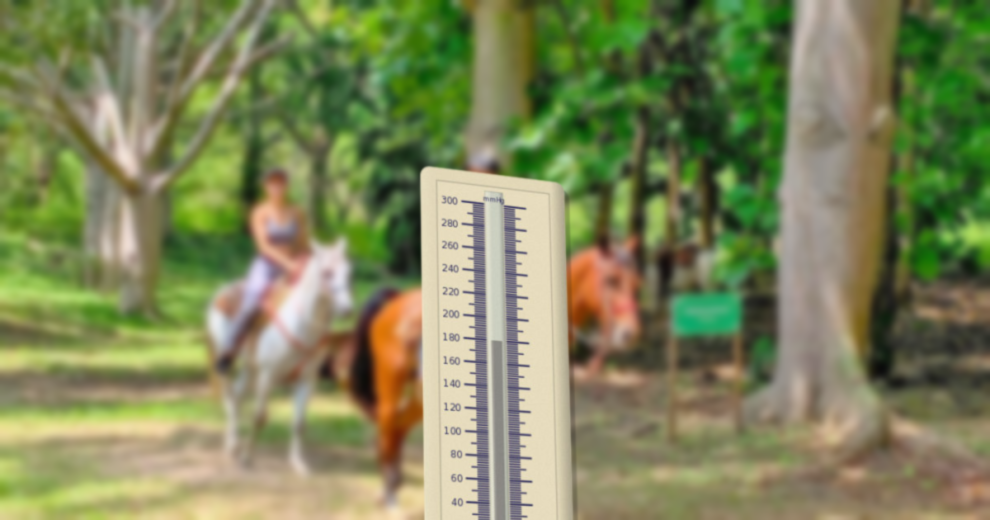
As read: value=180 unit=mmHg
